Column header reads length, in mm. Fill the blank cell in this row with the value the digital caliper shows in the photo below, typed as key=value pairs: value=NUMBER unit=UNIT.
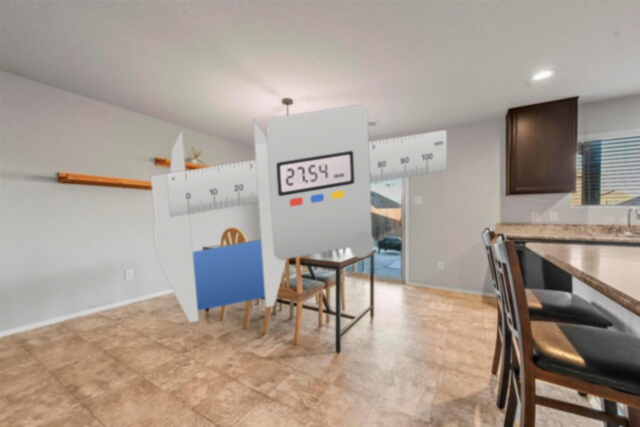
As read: value=27.54 unit=mm
